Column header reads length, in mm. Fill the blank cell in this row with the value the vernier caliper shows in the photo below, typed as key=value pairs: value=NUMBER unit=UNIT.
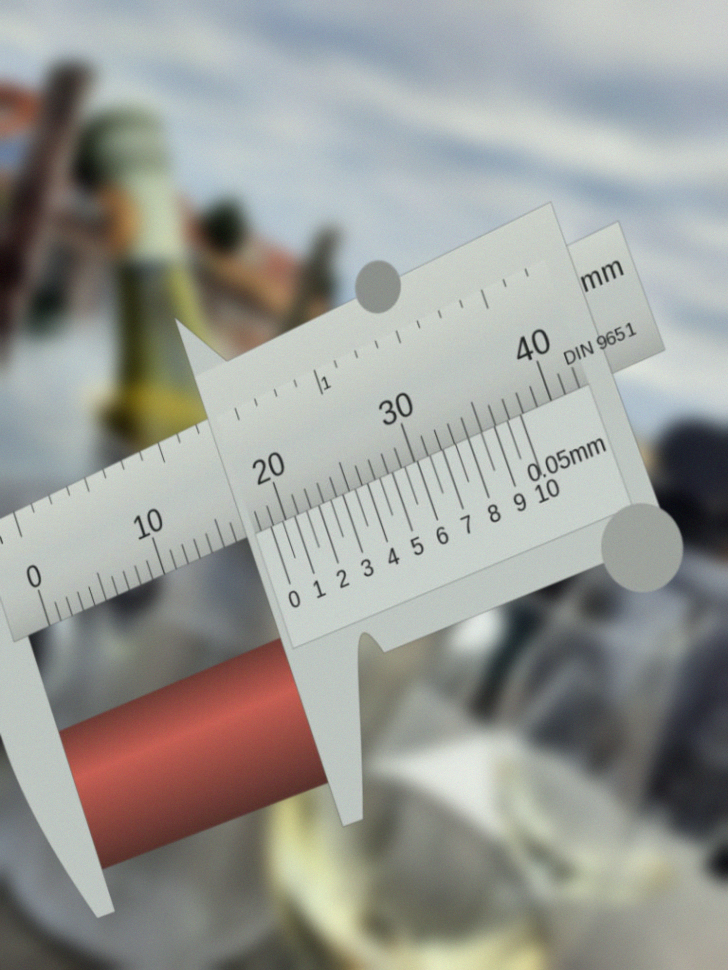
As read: value=18.8 unit=mm
